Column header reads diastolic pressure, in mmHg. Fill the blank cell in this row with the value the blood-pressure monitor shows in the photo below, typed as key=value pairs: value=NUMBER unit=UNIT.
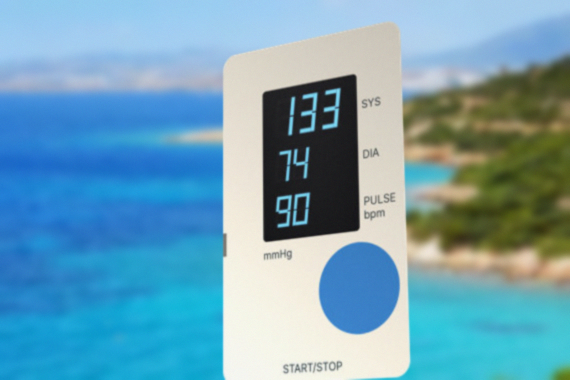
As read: value=74 unit=mmHg
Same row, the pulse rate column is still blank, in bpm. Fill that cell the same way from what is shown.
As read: value=90 unit=bpm
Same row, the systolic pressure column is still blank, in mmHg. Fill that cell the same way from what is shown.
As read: value=133 unit=mmHg
